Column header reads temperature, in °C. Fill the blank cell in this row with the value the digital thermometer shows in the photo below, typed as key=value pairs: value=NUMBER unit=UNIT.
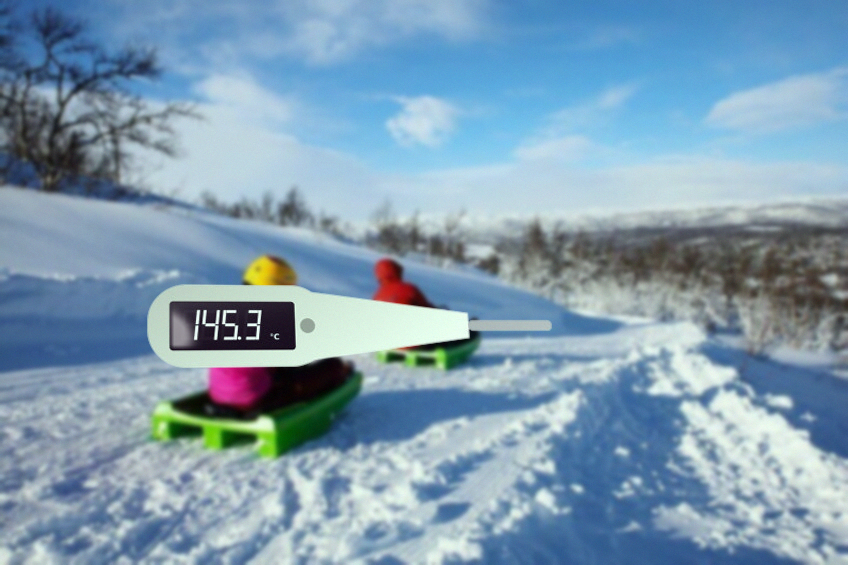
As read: value=145.3 unit=°C
